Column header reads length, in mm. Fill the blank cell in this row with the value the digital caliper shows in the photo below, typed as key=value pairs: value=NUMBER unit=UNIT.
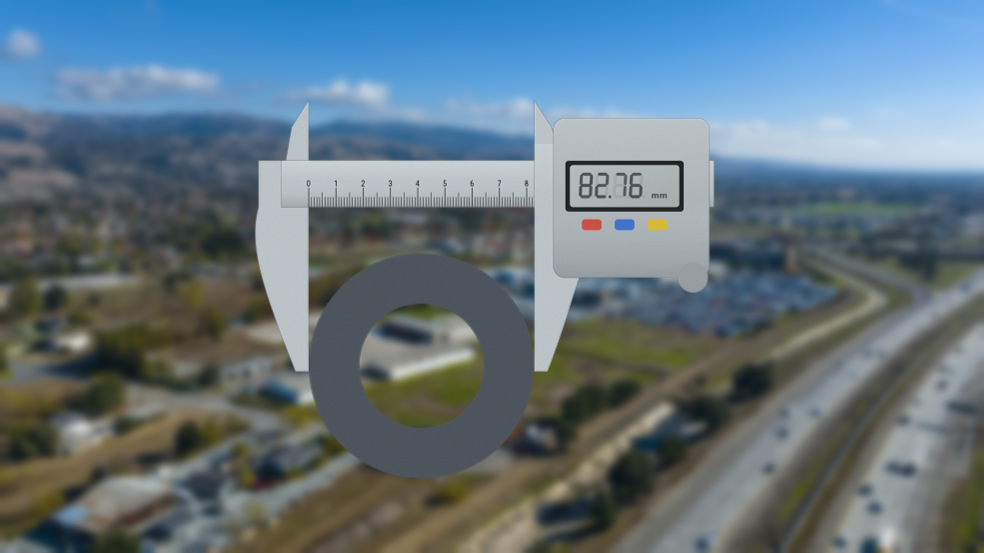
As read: value=82.76 unit=mm
